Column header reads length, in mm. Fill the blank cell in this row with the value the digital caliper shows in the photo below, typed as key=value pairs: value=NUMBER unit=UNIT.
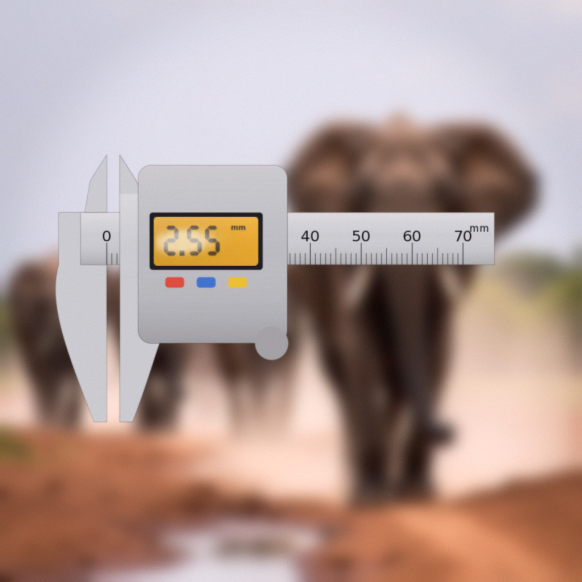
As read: value=2.55 unit=mm
